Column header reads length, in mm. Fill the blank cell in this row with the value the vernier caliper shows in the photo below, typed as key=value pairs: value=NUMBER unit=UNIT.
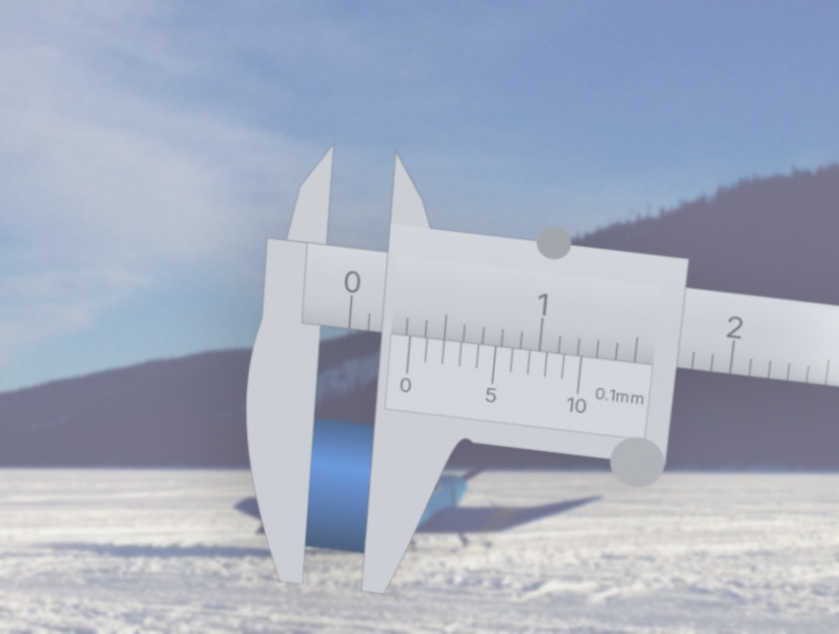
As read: value=3.2 unit=mm
